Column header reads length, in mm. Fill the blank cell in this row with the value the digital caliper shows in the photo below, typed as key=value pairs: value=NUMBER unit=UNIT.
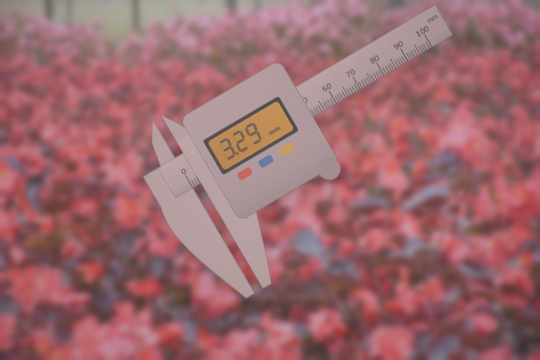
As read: value=3.29 unit=mm
